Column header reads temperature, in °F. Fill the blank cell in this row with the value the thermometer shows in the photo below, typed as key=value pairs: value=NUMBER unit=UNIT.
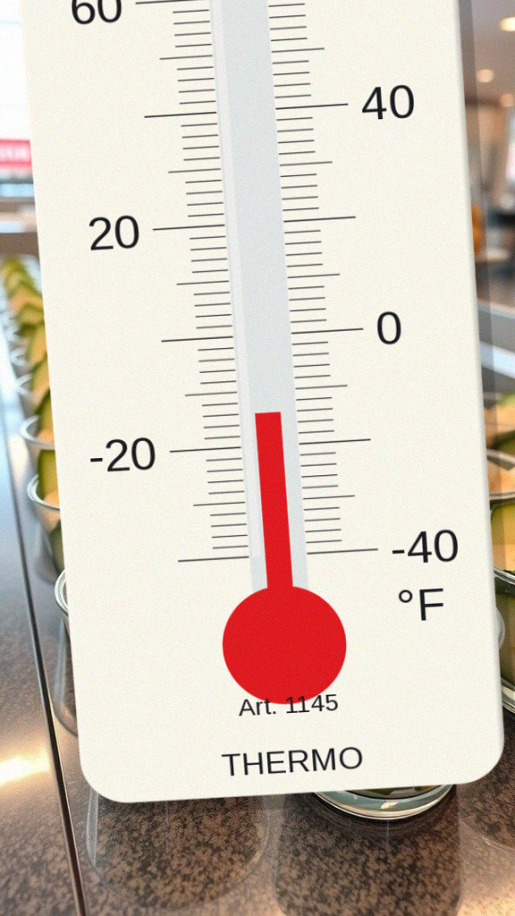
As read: value=-14 unit=°F
